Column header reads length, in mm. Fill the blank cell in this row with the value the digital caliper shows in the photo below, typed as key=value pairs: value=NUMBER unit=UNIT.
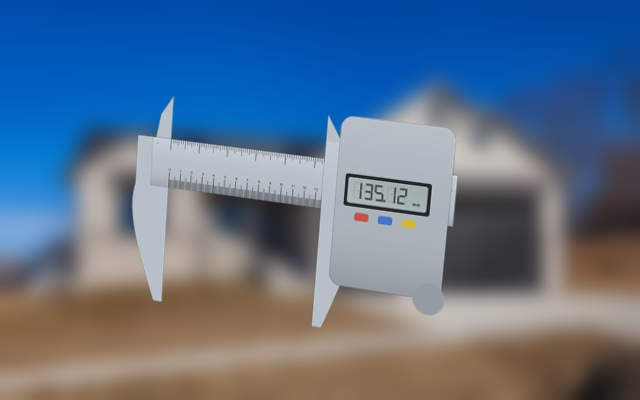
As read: value=135.12 unit=mm
